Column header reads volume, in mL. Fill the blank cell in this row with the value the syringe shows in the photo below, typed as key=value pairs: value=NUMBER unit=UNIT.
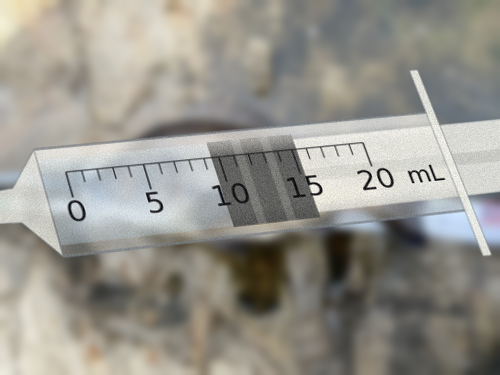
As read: value=9.5 unit=mL
